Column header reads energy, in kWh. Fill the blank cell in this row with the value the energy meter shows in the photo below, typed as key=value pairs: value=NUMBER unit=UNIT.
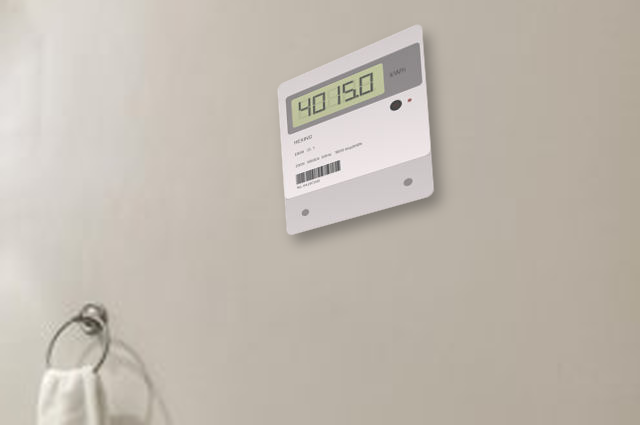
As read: value=4015.0 unit=kWh
